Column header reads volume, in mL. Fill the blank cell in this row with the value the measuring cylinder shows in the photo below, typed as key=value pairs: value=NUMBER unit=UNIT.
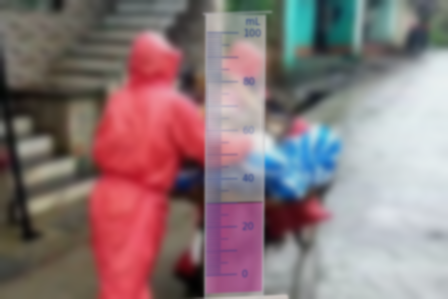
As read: value=30 unit=mL
